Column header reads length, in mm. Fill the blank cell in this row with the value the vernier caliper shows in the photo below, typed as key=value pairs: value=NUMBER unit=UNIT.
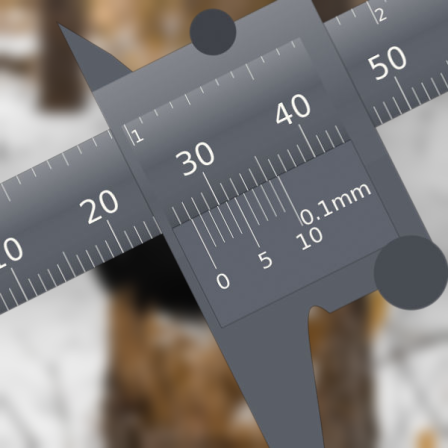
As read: value=27.1 unit=mm
